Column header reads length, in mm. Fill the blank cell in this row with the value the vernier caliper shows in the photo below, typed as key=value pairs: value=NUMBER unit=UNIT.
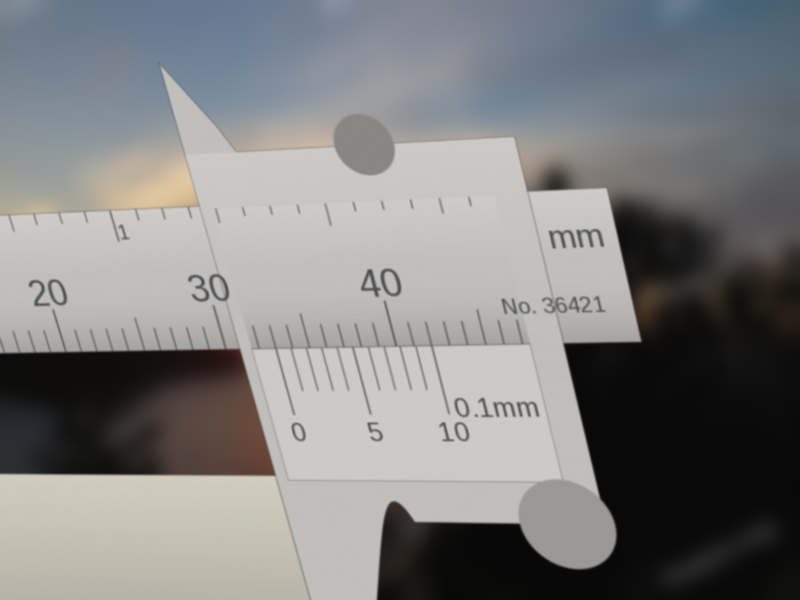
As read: value=33.0 unit=mm
